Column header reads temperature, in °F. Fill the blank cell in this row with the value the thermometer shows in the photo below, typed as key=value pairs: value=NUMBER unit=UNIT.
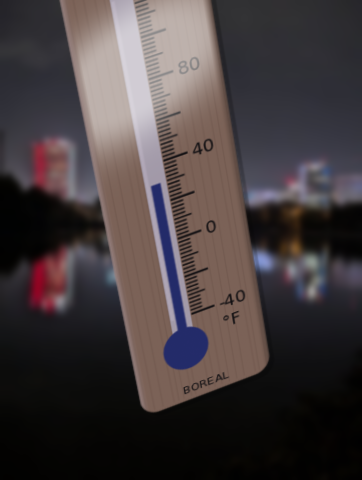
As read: value=30 unit=°F
